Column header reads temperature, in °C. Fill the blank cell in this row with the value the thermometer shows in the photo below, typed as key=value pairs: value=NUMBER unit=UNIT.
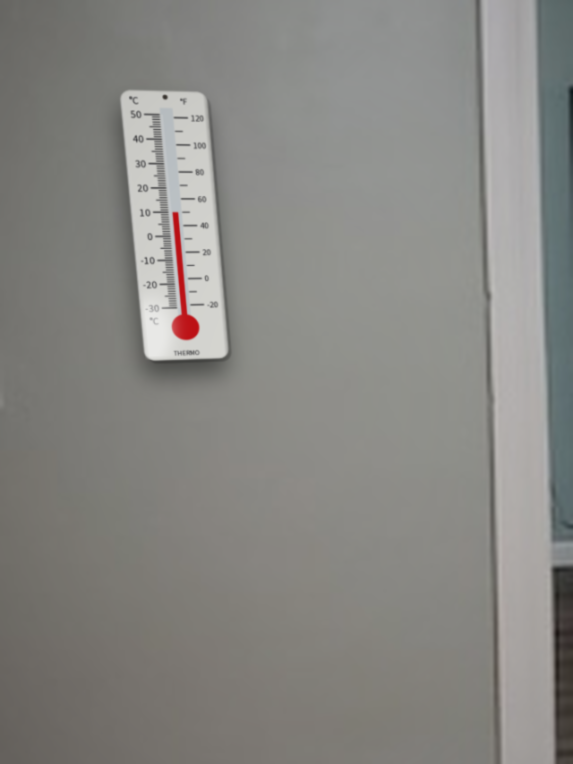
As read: value=10 unit=°C
